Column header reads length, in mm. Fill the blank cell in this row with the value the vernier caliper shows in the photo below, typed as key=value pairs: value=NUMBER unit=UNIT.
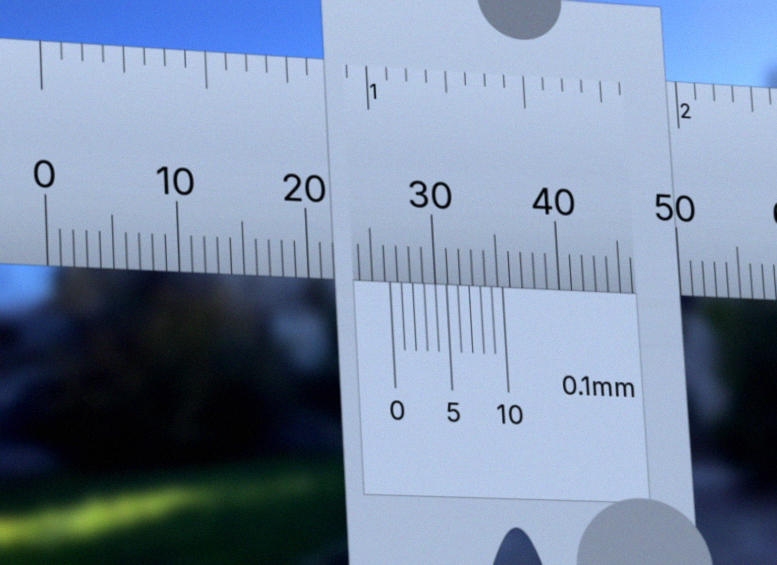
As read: value=26.4 unit=mm
